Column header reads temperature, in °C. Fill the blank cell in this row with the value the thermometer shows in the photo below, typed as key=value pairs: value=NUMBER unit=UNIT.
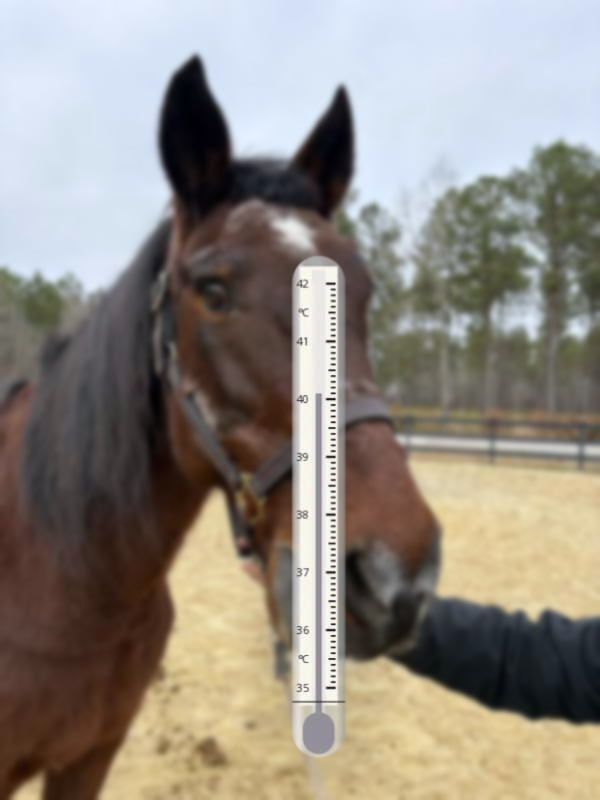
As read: value=40.1 unit=°C
